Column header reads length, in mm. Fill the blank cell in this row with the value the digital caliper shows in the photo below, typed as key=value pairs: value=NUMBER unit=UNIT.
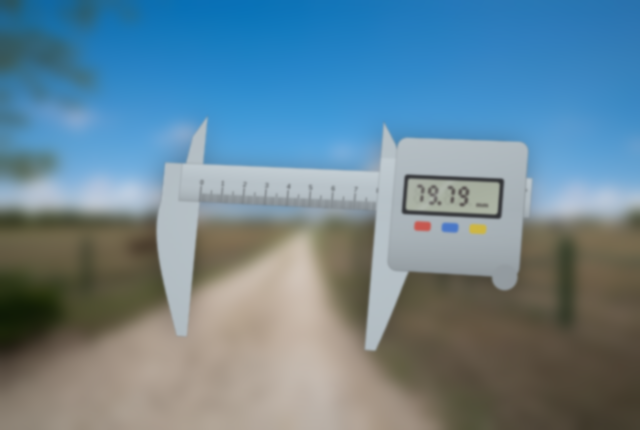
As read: value=79.79 unit=mm
